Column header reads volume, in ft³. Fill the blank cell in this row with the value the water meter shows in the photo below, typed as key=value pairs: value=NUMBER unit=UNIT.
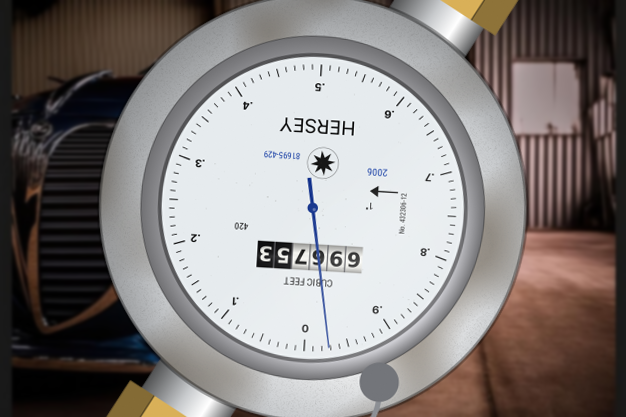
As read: value=696752.97 unit=ft³
